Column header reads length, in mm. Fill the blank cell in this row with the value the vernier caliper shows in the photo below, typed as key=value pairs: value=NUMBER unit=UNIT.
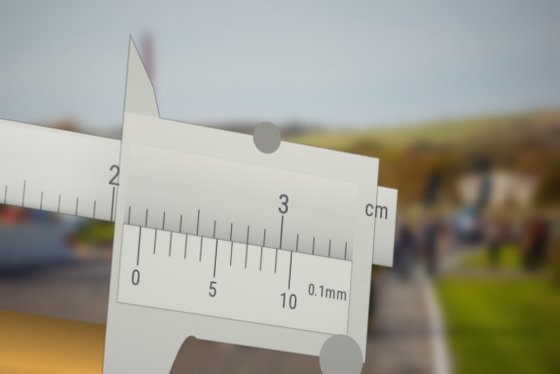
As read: value=21.7 unit=mm
